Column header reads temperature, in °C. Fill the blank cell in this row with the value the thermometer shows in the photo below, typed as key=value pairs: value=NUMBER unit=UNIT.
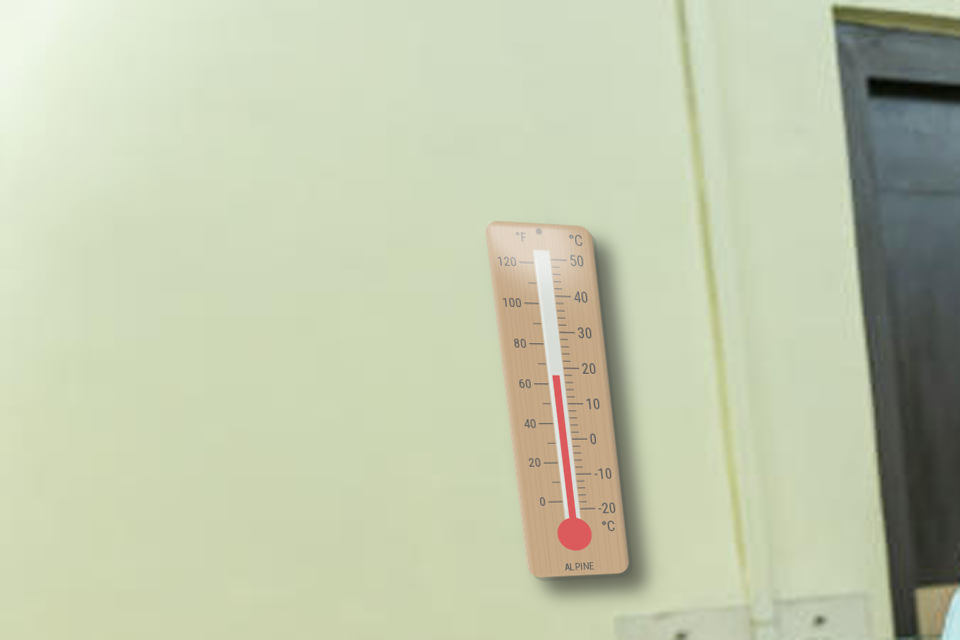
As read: value=18 unit=°C
